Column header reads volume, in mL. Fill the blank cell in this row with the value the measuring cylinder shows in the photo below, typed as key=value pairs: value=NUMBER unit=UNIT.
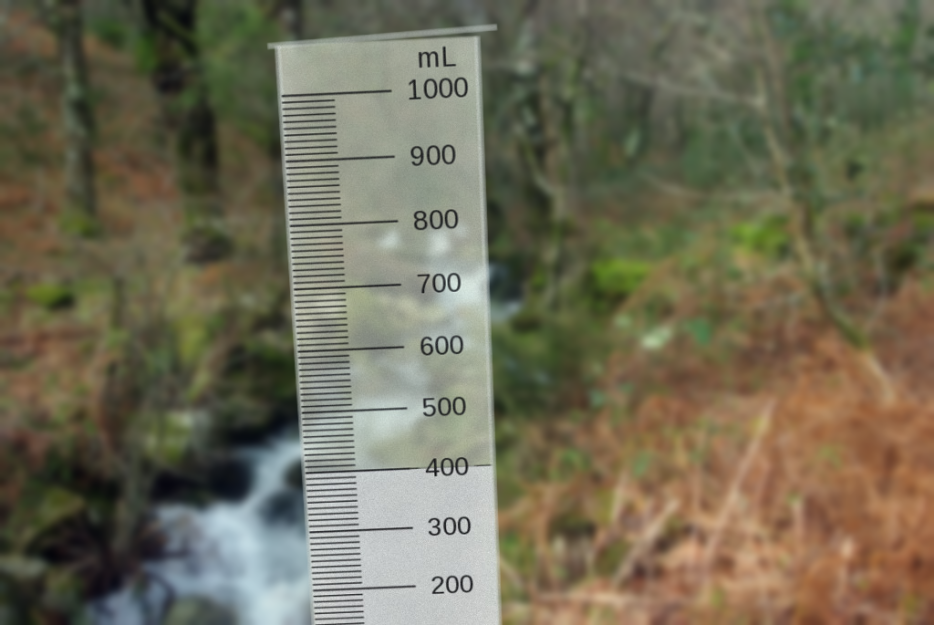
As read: value=400 unit=mL
